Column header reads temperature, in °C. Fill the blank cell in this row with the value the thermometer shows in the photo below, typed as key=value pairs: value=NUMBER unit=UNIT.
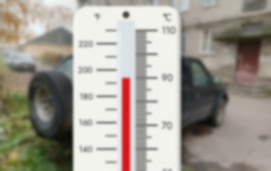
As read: value=90 unit=°C
